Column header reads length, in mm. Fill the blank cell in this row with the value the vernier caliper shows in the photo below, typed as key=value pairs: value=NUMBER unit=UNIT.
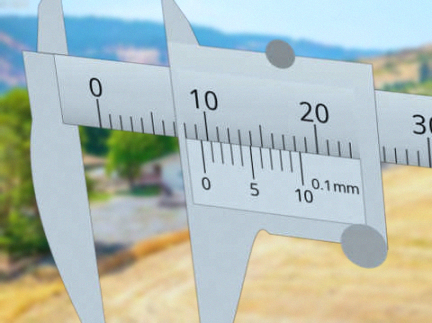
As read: value=9.4 unit=mm
